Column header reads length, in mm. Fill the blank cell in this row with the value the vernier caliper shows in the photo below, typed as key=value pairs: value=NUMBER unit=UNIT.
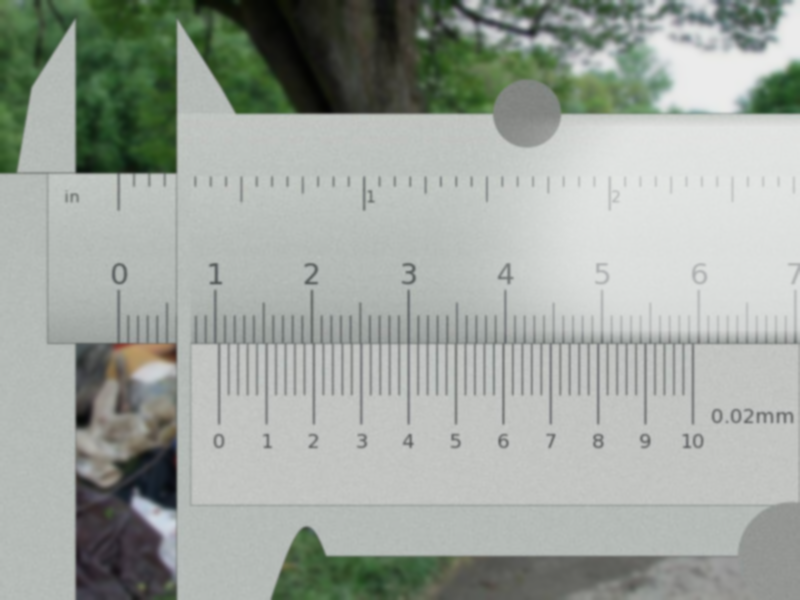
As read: value=10.4 unit=mm
